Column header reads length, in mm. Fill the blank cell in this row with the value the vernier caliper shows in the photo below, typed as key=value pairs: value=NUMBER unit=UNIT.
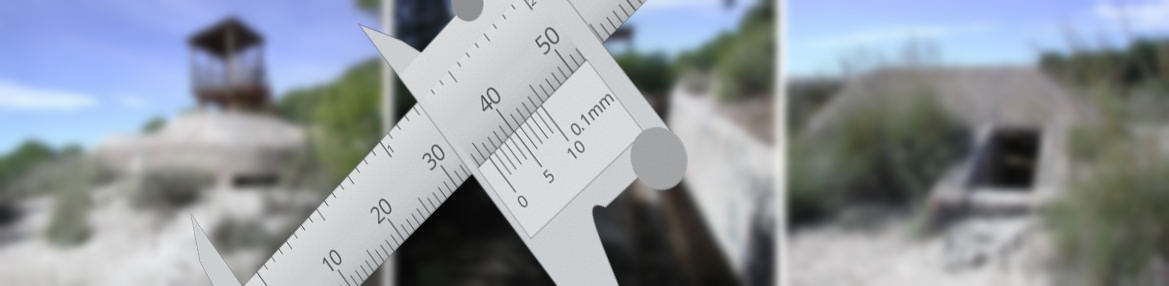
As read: value=35.6 unit=mm
